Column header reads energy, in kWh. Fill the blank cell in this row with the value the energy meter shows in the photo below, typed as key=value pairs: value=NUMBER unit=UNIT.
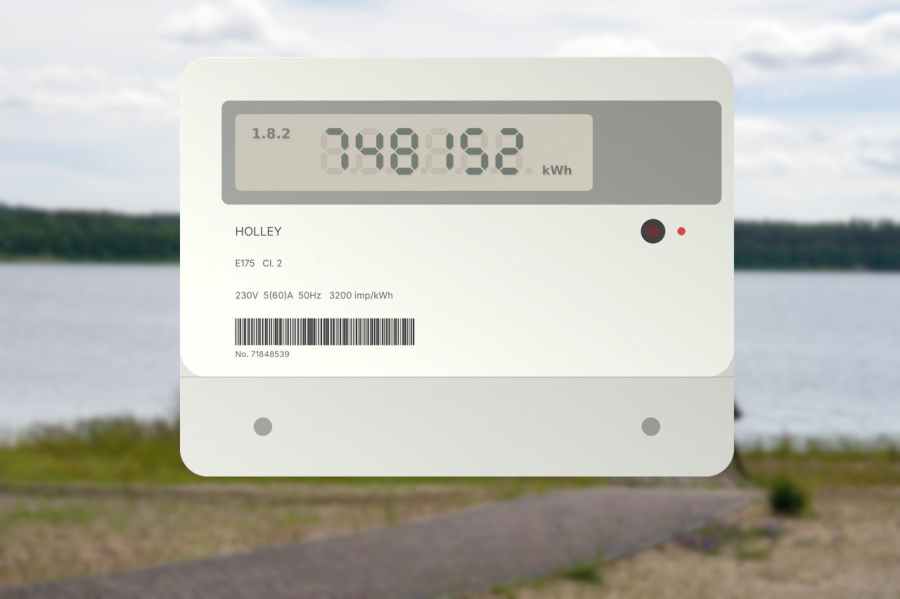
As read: value=748152 unit=kWh
